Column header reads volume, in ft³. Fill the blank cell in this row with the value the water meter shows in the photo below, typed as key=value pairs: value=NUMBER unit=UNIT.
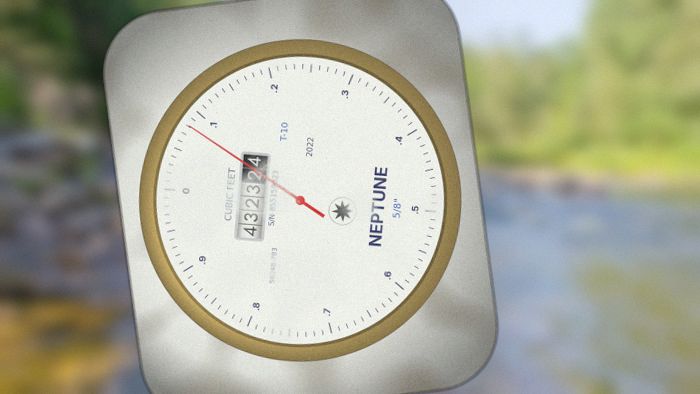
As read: value=432324.08 unit=ft³
